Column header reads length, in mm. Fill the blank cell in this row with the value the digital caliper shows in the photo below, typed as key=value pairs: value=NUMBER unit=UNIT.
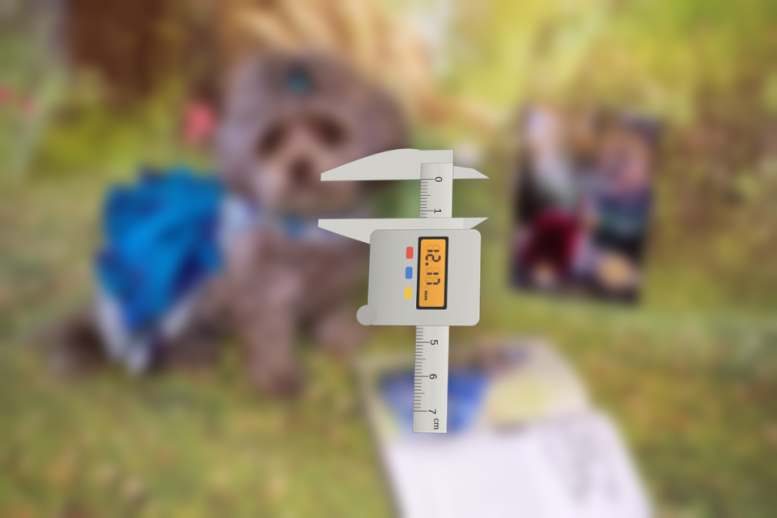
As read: value=12.17 unit=mm
